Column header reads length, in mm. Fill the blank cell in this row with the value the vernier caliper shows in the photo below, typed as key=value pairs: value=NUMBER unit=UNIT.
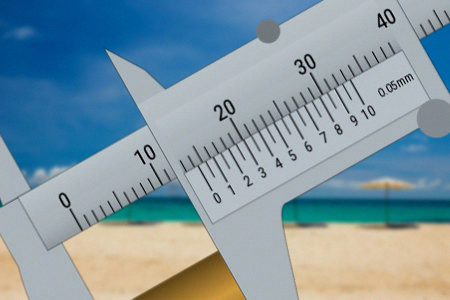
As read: value=14.4 unit=mm
